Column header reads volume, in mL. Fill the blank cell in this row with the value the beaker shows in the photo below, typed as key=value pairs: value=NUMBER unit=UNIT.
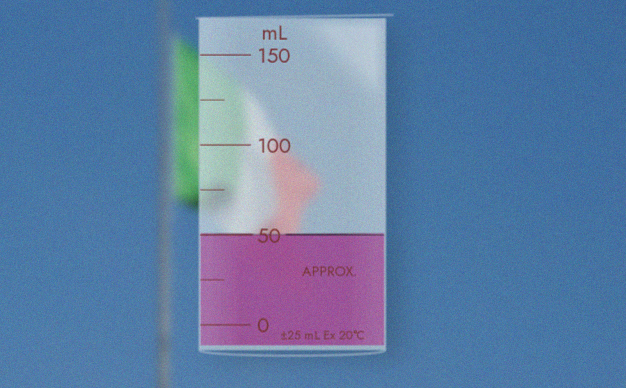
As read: value=50 unit=mL
